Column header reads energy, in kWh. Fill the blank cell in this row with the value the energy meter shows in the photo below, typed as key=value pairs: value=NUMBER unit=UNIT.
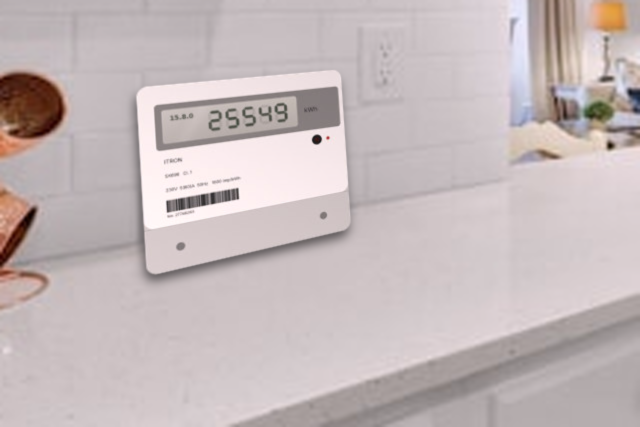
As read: value=25549 unit=kWh
